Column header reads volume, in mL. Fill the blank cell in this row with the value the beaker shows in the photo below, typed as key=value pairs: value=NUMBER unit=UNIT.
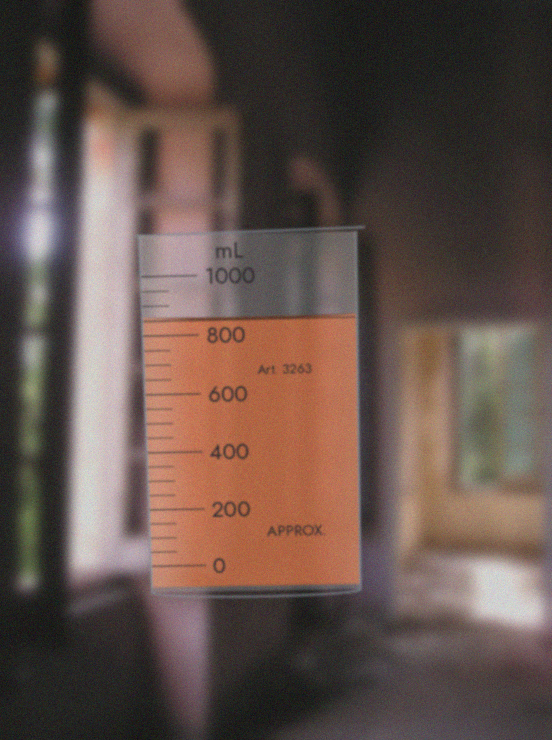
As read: value=850 unit=mL
